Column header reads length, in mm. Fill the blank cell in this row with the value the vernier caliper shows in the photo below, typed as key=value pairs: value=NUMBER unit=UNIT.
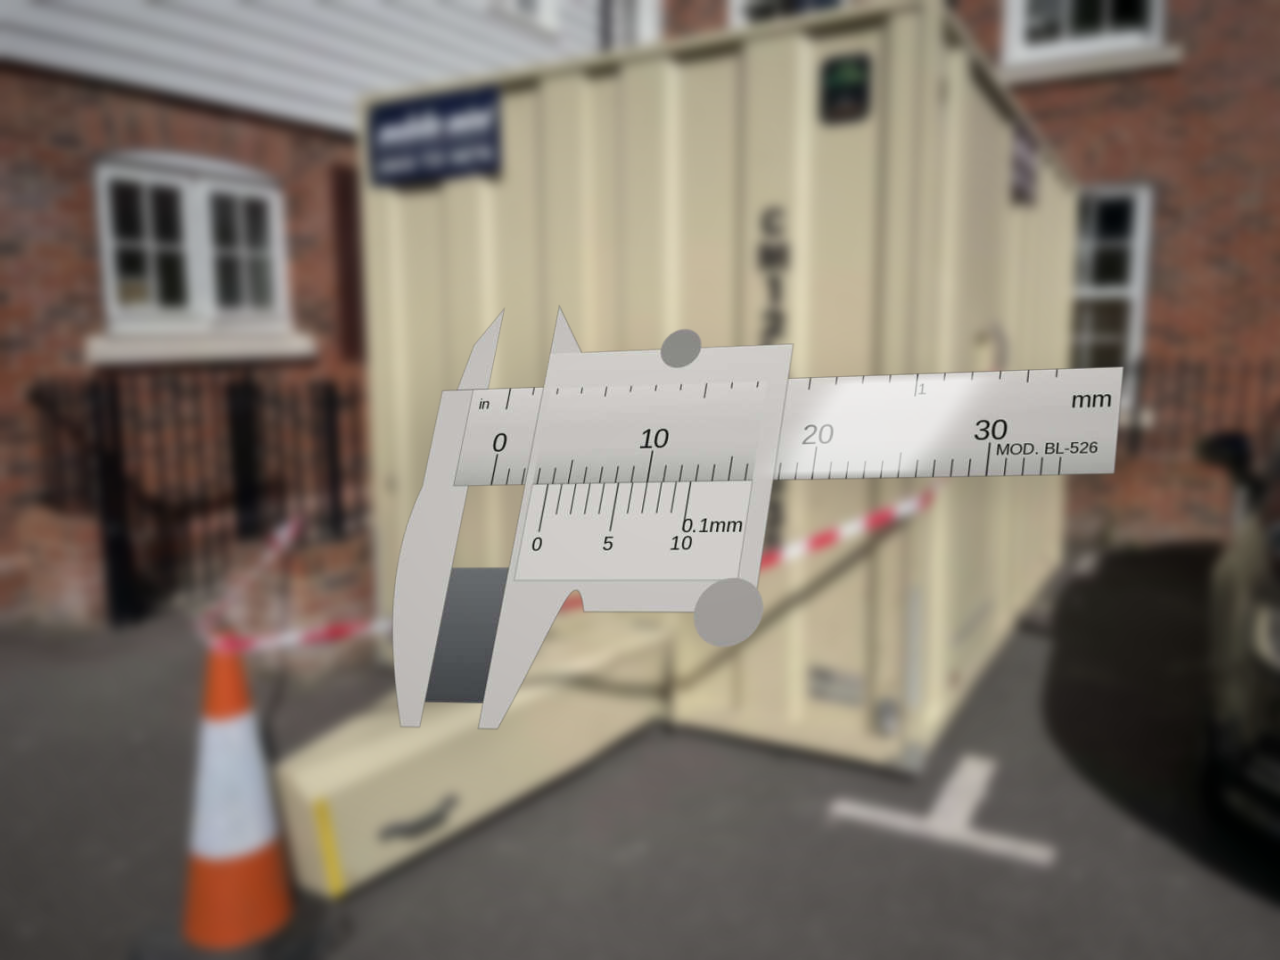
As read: value=3.7 unit=mm
